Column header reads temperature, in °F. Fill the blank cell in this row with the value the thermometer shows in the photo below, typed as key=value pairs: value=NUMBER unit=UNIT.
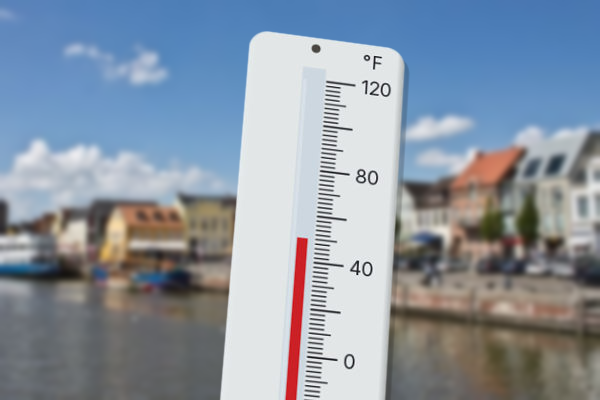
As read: value=50 unit=°F
